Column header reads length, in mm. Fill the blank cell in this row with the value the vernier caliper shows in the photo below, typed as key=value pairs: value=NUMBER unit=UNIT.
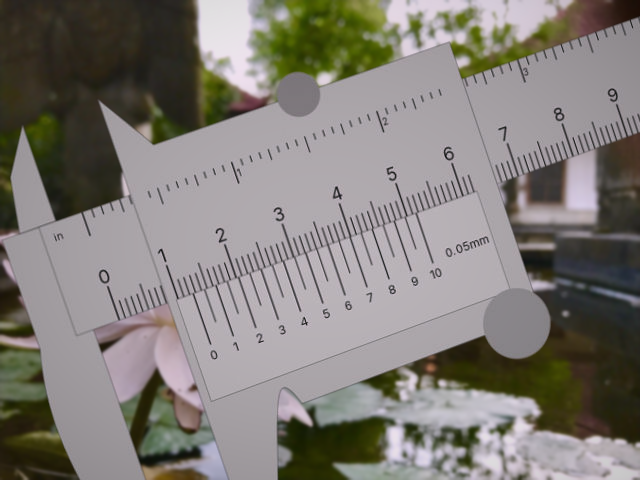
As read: value=12.6 unit=mm
